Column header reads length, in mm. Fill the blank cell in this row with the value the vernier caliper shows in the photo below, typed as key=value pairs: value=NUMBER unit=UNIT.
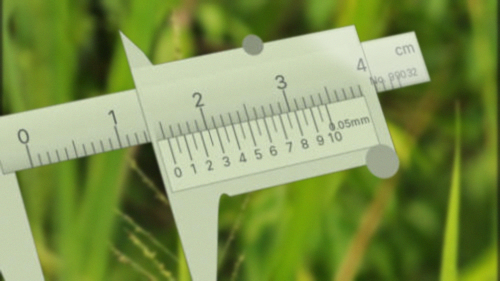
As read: value=15.4 unit=mm
